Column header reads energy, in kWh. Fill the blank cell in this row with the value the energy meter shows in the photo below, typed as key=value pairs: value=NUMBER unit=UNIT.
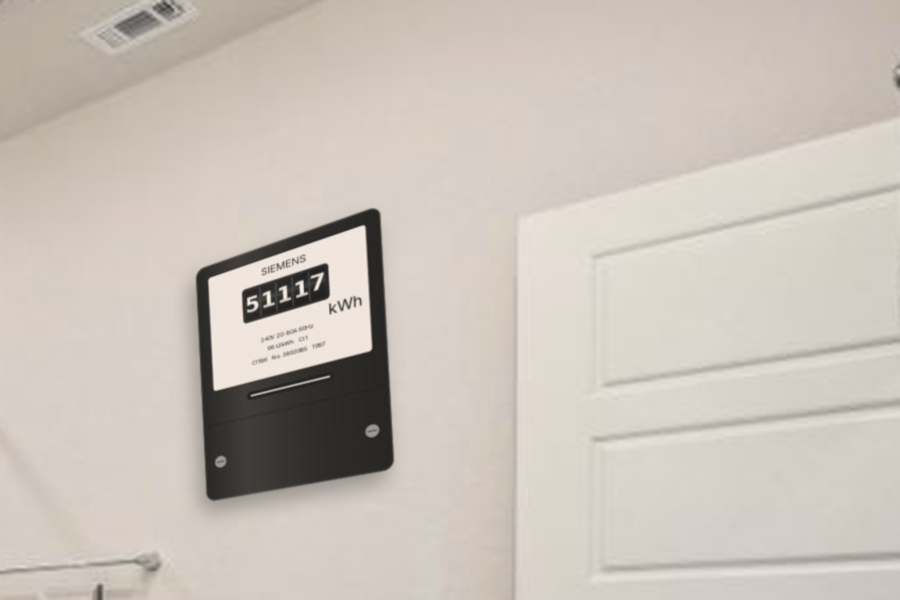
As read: value=51117 unit=kWh
